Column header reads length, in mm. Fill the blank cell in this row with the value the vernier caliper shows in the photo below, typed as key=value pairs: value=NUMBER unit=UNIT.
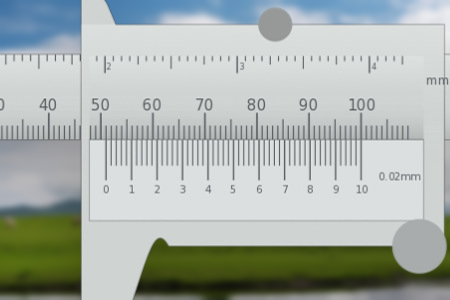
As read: value=51.0 unit=mm
